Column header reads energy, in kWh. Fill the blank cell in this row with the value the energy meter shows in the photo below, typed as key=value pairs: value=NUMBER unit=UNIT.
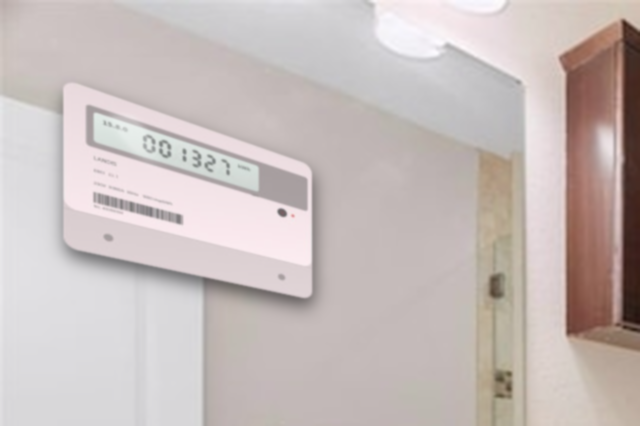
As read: value=1327 unit=kWh
